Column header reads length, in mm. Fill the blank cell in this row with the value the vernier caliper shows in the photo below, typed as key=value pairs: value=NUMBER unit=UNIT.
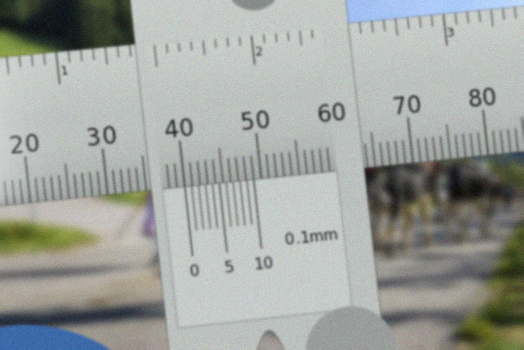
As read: value=40.0 unit=mm
